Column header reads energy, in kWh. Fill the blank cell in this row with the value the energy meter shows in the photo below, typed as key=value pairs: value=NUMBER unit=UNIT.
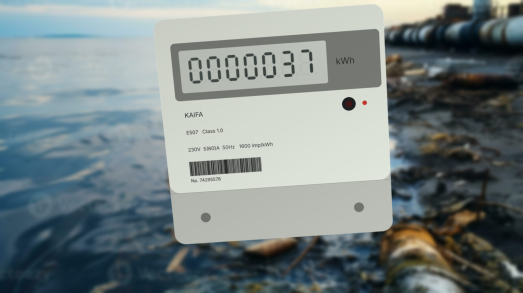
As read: value=37 unit=kWh
